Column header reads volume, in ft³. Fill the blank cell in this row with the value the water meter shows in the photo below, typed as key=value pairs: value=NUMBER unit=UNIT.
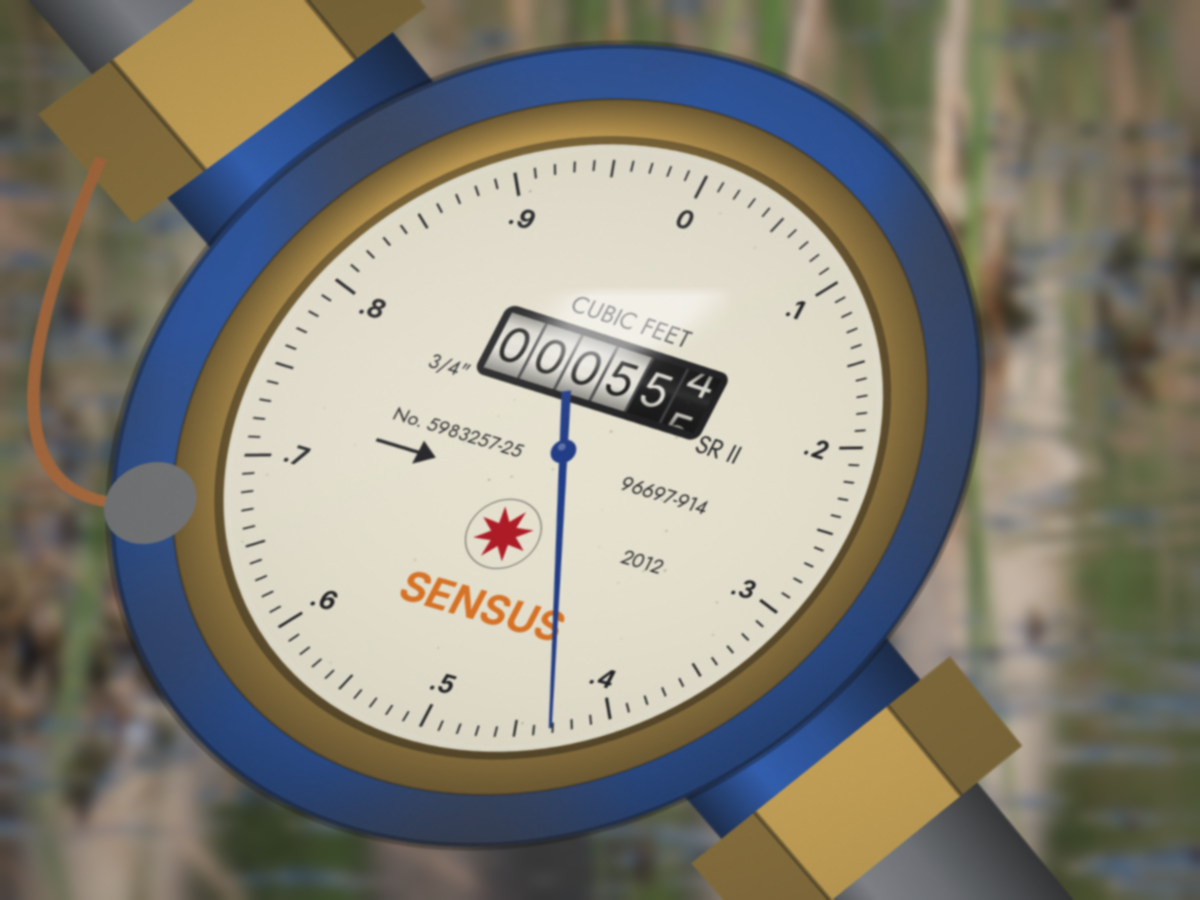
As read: value=554.43 unit=ft³
